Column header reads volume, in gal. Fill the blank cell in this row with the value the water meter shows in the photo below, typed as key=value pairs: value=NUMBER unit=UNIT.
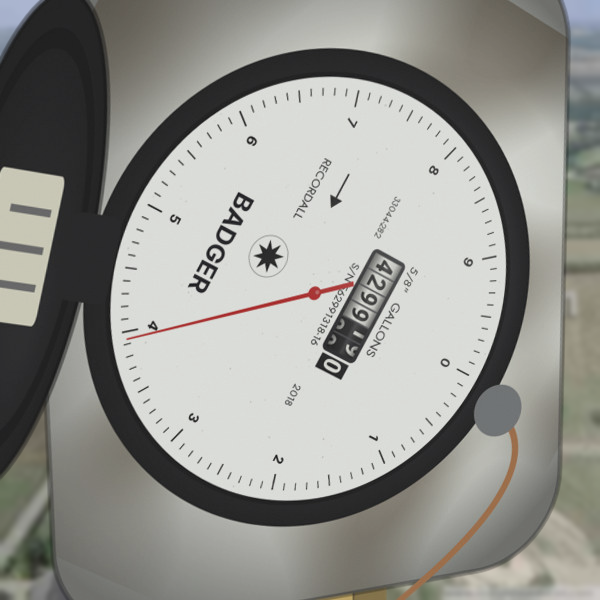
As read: value=4299193.9 unit=gal
